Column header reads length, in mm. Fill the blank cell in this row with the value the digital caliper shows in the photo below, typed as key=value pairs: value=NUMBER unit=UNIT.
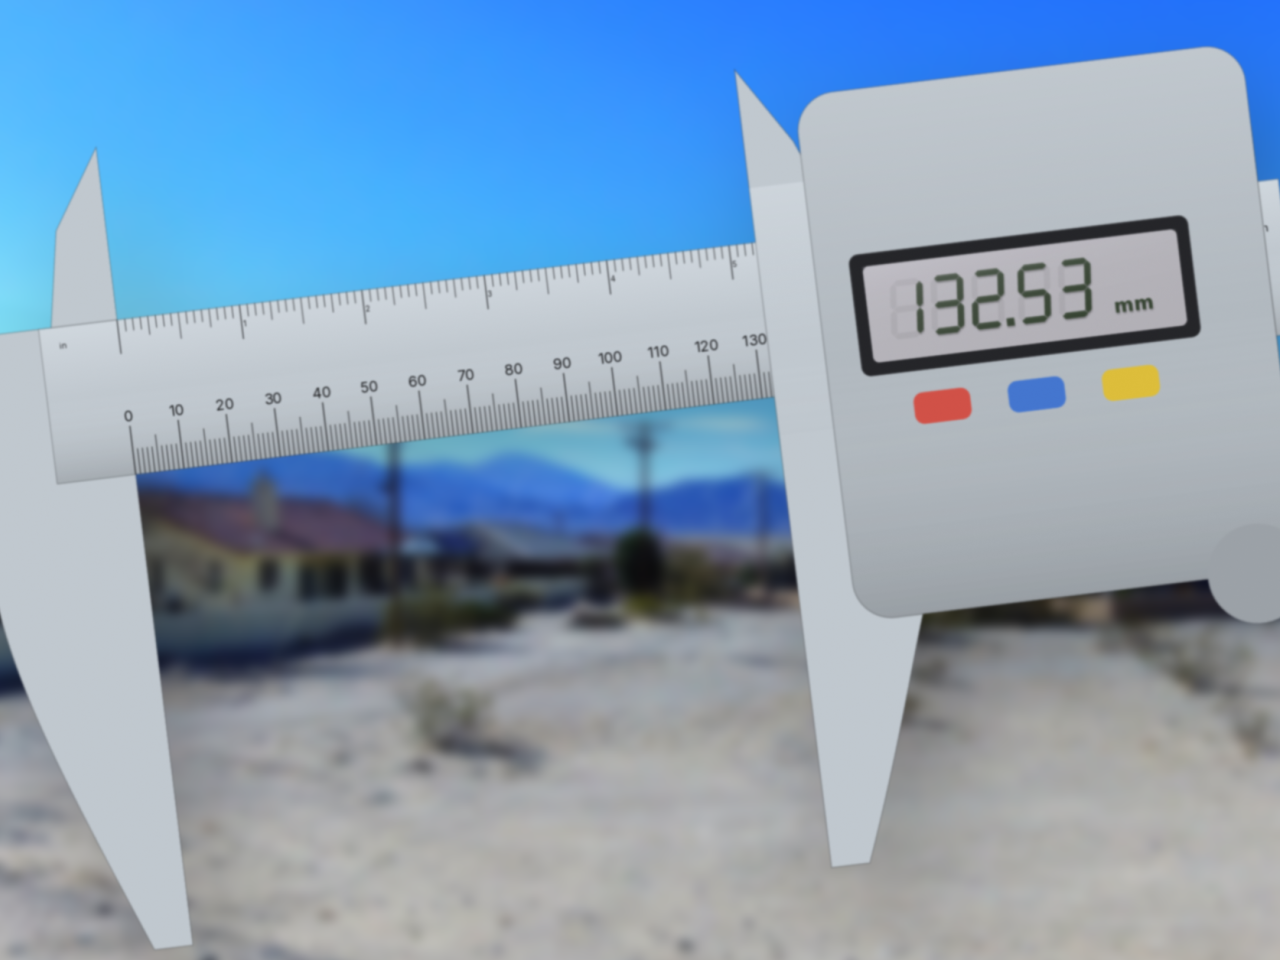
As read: value=132.53 unit=mm
